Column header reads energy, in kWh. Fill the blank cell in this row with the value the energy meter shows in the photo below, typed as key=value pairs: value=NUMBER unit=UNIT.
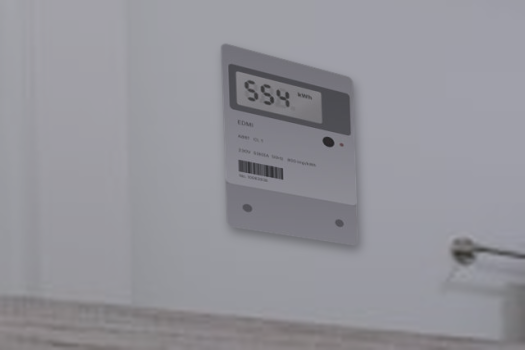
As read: value=554 unit=kWh
